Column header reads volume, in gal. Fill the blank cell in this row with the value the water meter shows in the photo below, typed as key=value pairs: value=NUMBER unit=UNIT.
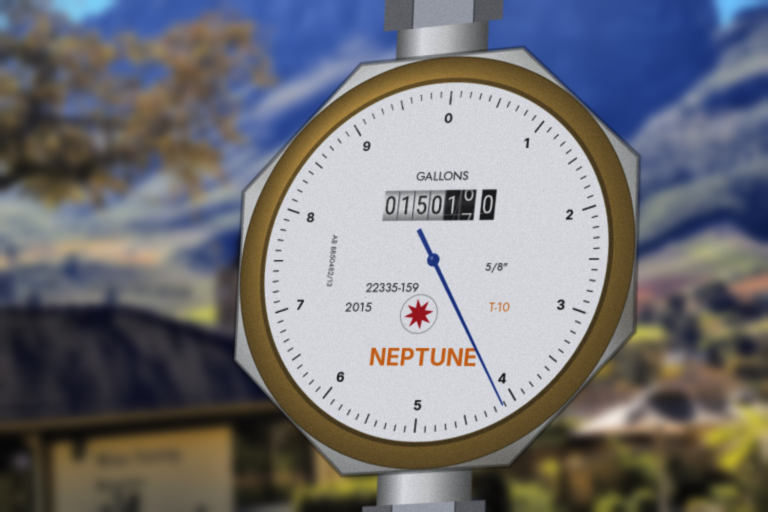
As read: value=150164.1 unit=gal
